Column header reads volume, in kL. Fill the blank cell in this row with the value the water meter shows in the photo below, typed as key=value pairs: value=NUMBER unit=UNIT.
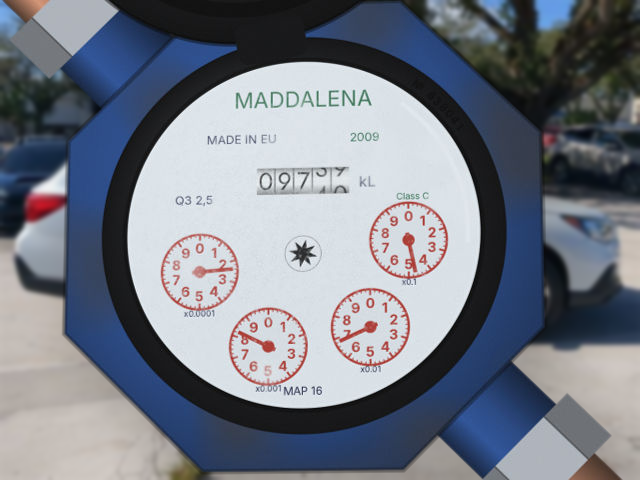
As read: value=9739.4682 unit=kL
